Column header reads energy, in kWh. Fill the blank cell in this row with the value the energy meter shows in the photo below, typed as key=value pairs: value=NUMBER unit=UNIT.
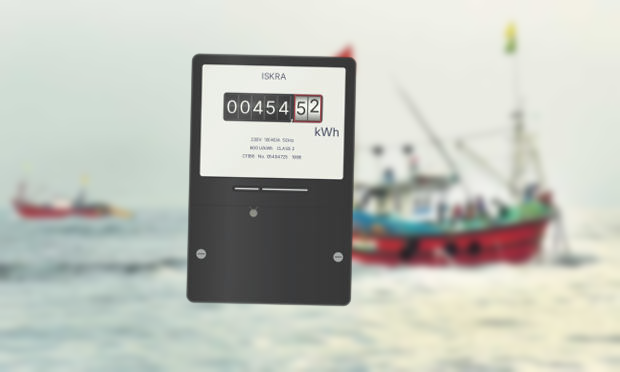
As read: value=454.52 unit=kWh
